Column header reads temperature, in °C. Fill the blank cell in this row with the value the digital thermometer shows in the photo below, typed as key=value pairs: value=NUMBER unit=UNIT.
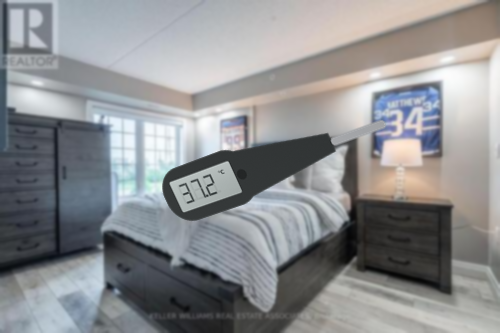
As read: value=37.2 unit=°C
